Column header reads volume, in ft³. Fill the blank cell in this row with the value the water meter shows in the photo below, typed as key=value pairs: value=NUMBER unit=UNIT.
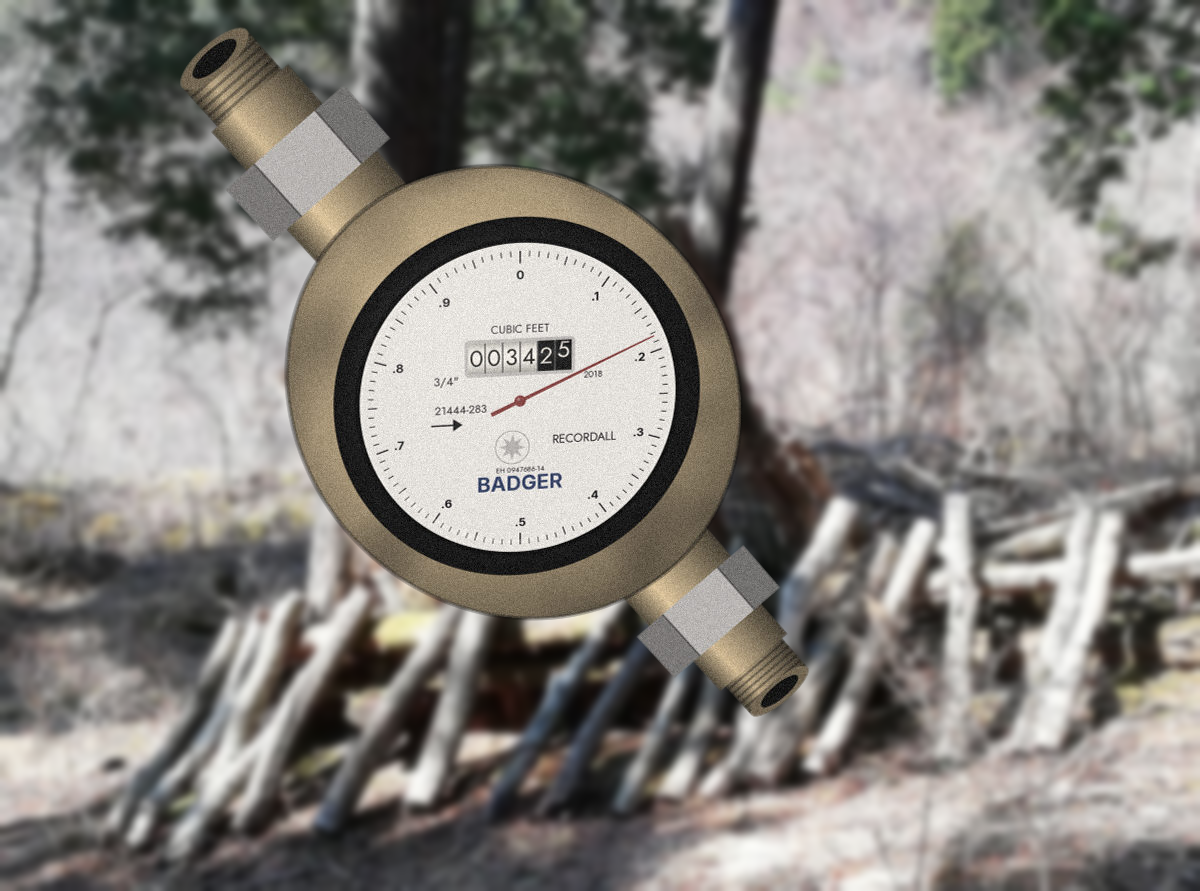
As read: value=3425.18 unit=ft³
